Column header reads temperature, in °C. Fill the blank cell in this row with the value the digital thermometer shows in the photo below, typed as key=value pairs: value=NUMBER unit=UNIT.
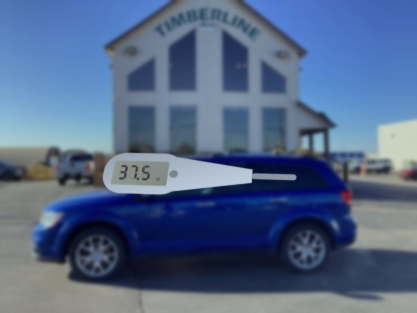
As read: value=37.5 unit=°C
